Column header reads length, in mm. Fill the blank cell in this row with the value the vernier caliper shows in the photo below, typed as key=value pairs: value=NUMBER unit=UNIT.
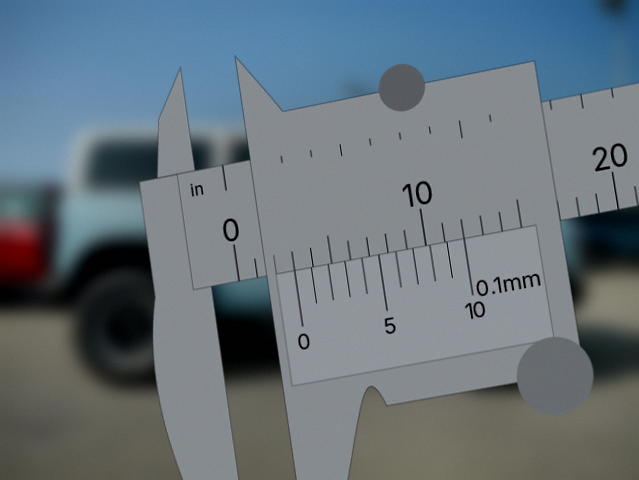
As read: value=3.0 unit=mm
